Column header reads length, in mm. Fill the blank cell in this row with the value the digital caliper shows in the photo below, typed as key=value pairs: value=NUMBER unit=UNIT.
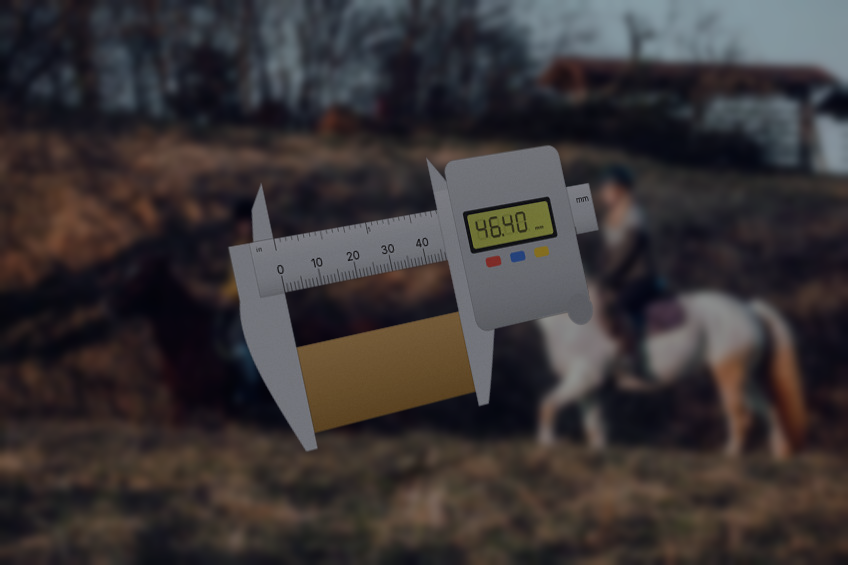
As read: value=46.40 unit=mm
